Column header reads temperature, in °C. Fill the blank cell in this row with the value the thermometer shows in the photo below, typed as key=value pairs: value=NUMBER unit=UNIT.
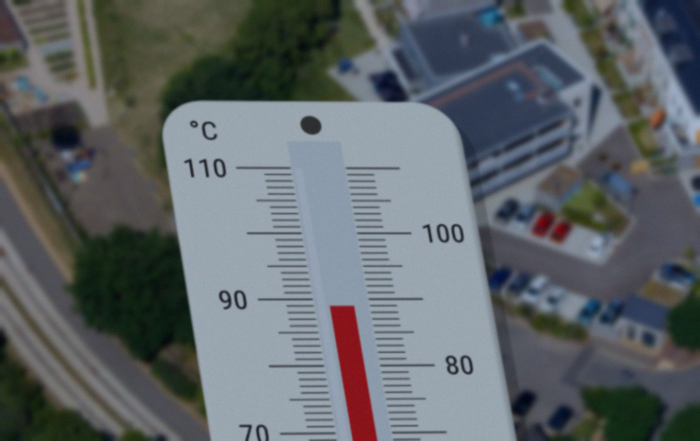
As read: value=89 unit=°C
